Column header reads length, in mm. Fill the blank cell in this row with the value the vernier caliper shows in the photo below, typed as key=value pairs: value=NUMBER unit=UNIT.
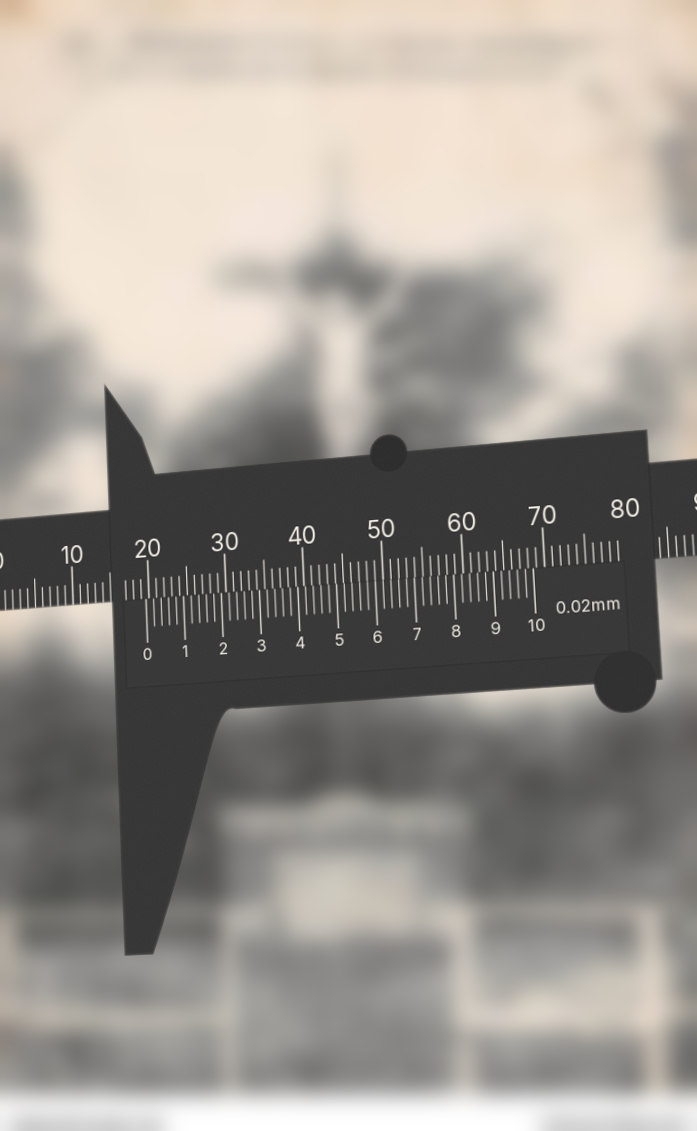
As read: value=19.6 unit=mm
